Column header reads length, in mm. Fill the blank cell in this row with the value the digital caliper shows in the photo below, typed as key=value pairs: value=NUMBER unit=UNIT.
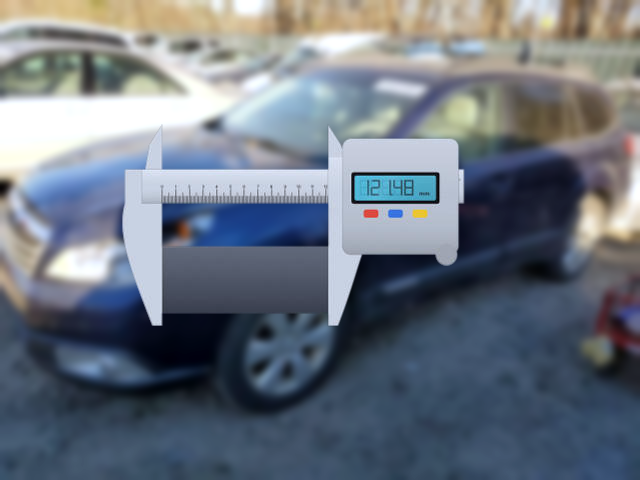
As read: value=121.48 unit=mm
